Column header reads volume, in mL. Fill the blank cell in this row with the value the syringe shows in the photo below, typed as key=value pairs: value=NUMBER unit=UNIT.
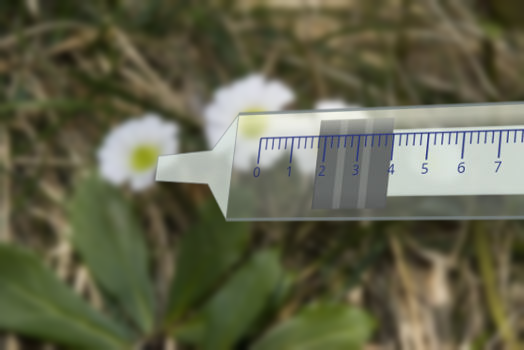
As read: value=1.8 unit=mL
